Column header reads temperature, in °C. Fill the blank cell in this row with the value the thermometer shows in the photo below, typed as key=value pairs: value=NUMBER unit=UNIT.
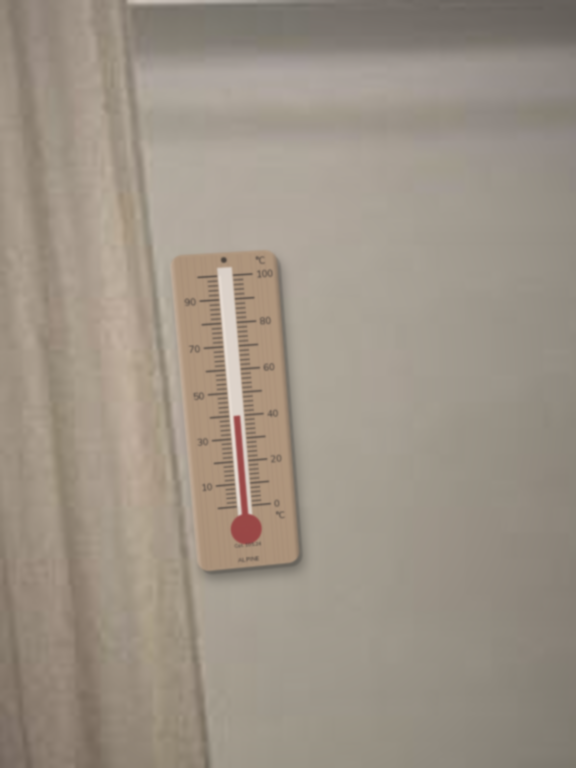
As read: value=40 unit=°C
